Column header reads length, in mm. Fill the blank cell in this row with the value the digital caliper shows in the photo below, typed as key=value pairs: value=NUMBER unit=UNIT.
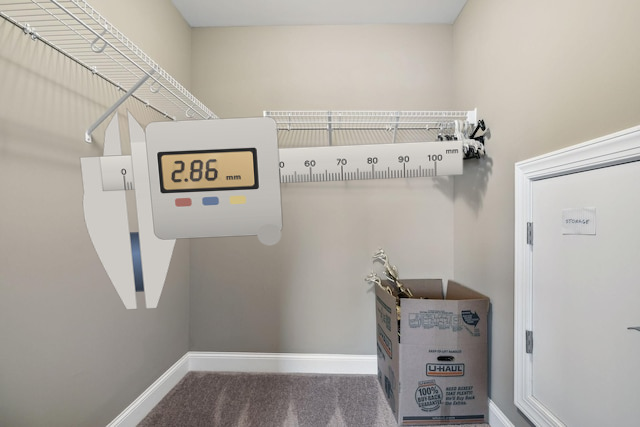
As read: value=2.86 unit=mm
